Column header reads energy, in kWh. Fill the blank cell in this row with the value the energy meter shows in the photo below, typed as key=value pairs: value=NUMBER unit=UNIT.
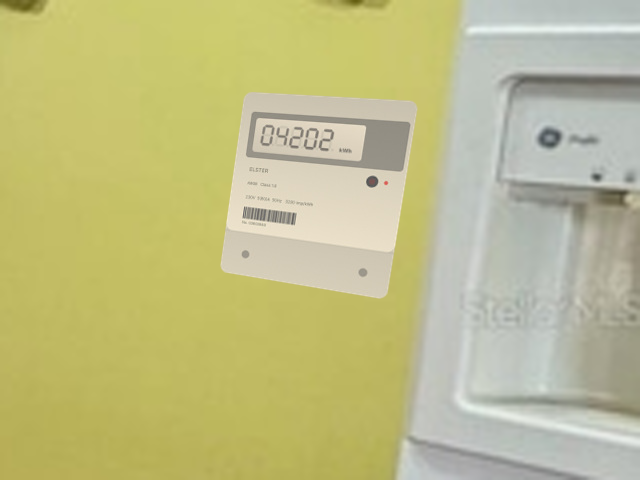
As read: value=4202 unit=kWh
